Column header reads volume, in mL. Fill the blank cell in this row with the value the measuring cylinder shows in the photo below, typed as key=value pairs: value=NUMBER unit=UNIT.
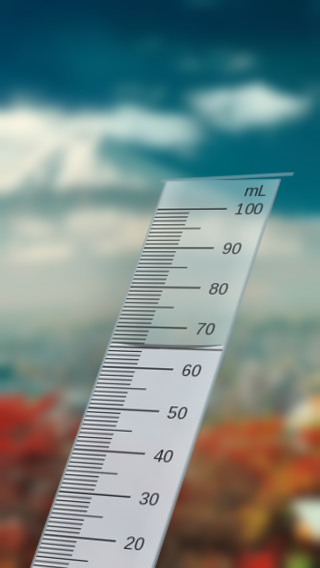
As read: value=65 unit=mL
